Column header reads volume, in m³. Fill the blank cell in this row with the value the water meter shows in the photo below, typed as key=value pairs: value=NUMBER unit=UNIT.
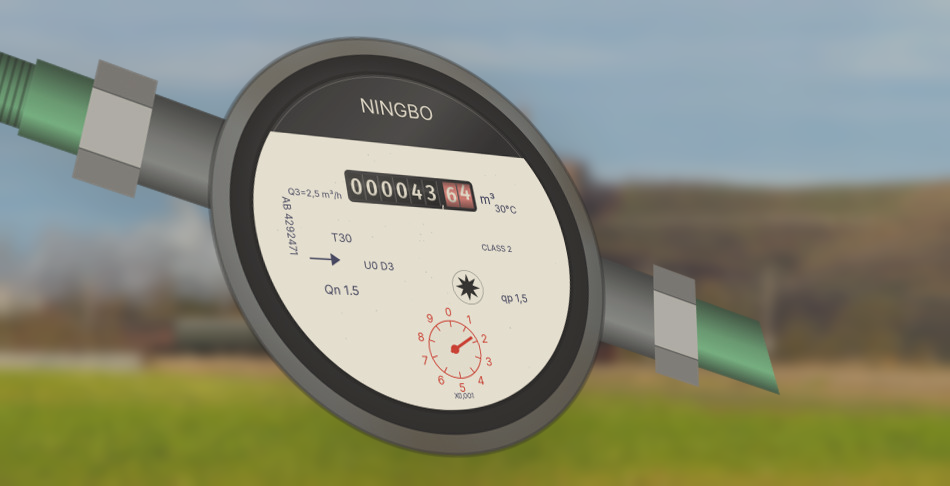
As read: value=43.641 unit=m³
